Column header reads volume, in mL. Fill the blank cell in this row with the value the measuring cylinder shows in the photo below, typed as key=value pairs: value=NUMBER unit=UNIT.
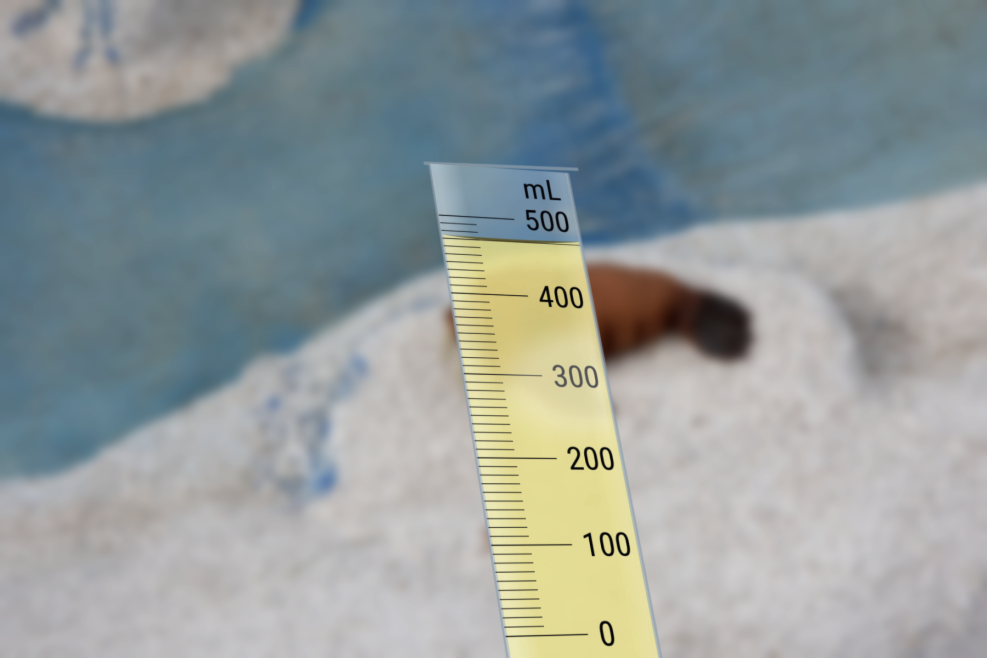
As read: value=470 unit=mL
